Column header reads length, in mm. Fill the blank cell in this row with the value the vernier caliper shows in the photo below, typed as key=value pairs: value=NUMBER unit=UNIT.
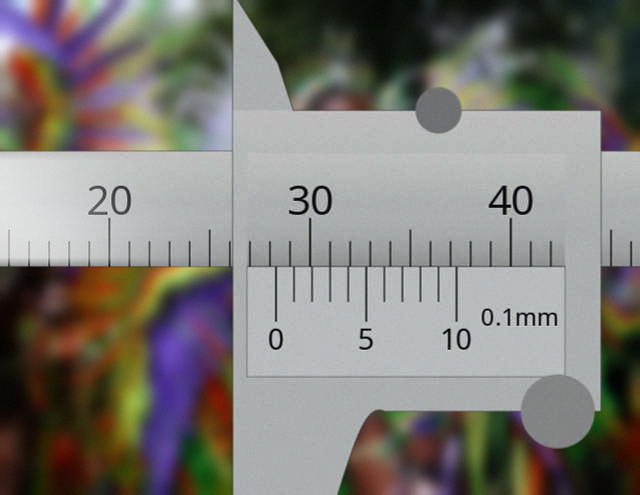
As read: value=28.3 unit=mm
